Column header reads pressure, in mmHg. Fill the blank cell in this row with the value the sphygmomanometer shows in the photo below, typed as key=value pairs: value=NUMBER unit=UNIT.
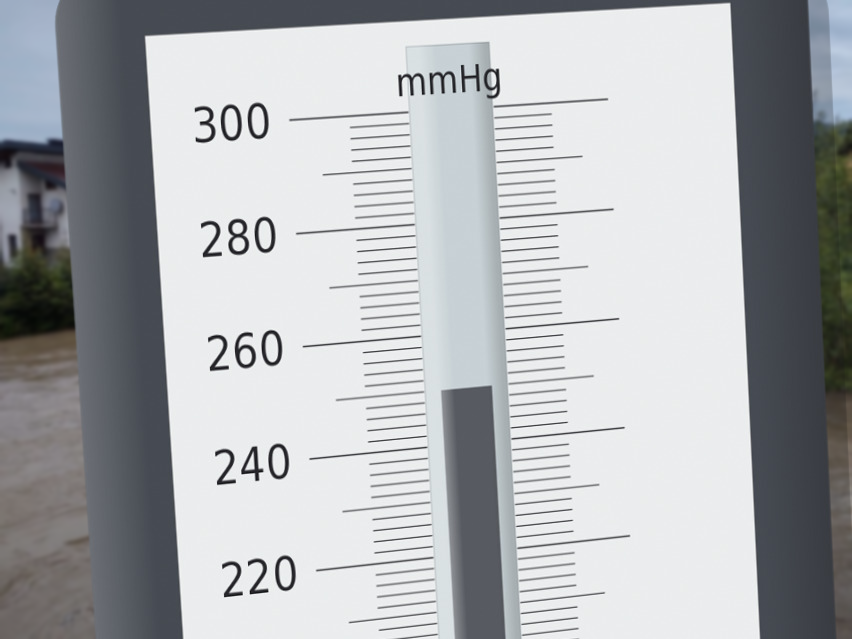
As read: value=250 unit=mmHg
